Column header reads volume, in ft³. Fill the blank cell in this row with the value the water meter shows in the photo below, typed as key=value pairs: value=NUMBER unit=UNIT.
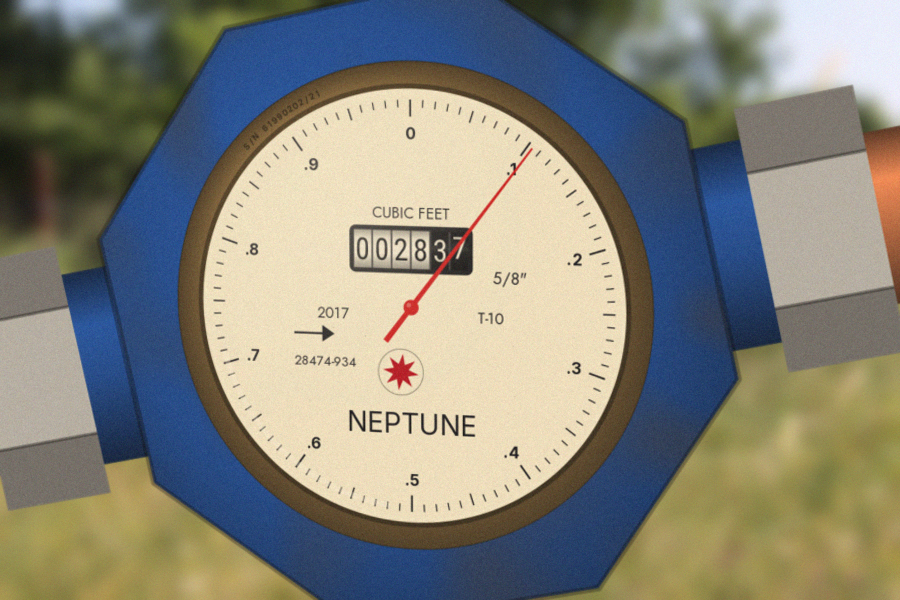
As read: value=2837.10 unit=ft³
